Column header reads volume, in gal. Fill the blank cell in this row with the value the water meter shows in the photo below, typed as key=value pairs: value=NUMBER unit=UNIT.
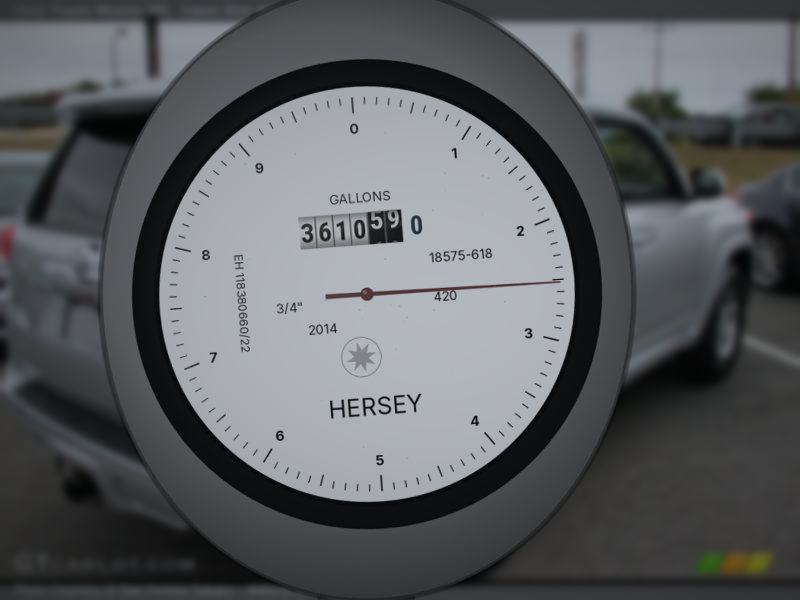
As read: value=3610592.5 unit=gal
